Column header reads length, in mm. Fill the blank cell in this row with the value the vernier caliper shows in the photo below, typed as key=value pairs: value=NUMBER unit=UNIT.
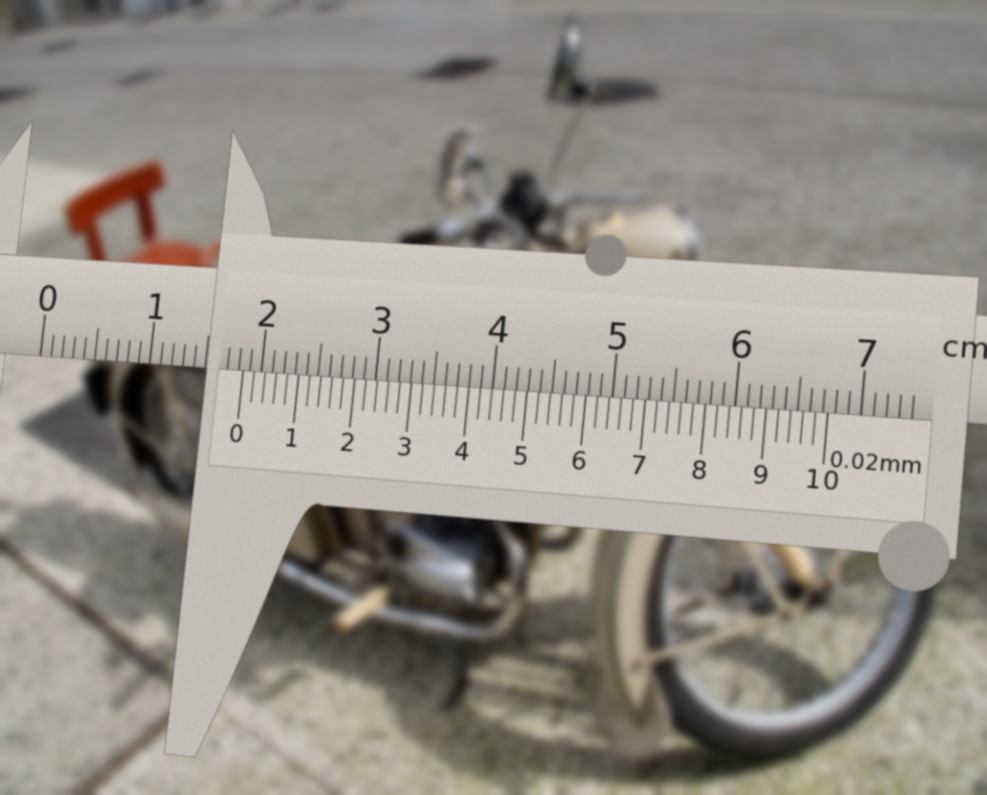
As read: value=18.4 unit=mm
